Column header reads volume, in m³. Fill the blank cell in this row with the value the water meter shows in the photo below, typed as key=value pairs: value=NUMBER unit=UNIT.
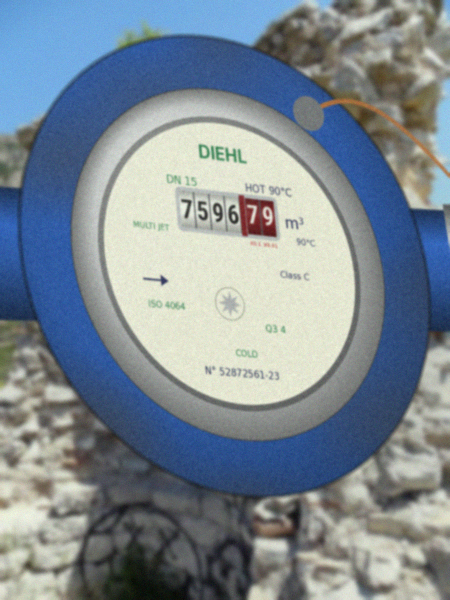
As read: value=7596.79 unit=m³
